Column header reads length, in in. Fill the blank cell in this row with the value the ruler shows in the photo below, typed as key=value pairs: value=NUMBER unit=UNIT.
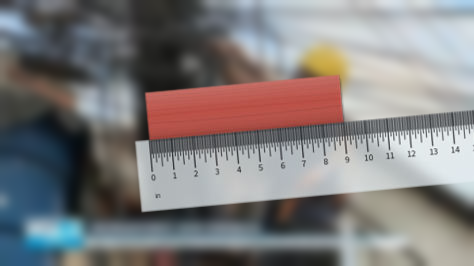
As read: value=9 unit=in
